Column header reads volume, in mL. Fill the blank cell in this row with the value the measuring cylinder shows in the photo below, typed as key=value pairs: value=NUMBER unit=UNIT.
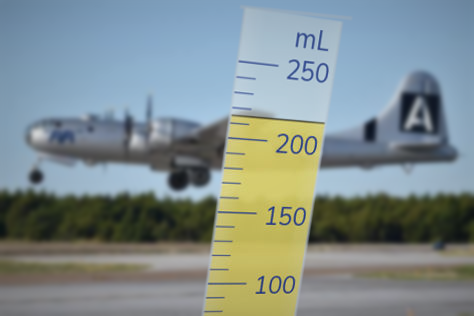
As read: value=215 unit=mL
